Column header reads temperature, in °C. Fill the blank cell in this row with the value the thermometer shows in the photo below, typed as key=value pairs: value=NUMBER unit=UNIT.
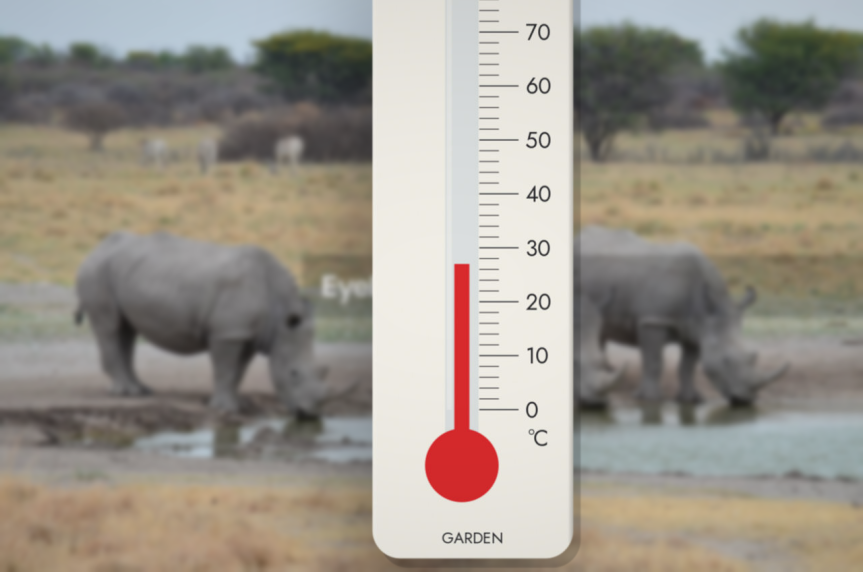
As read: value=27 unit=°C
